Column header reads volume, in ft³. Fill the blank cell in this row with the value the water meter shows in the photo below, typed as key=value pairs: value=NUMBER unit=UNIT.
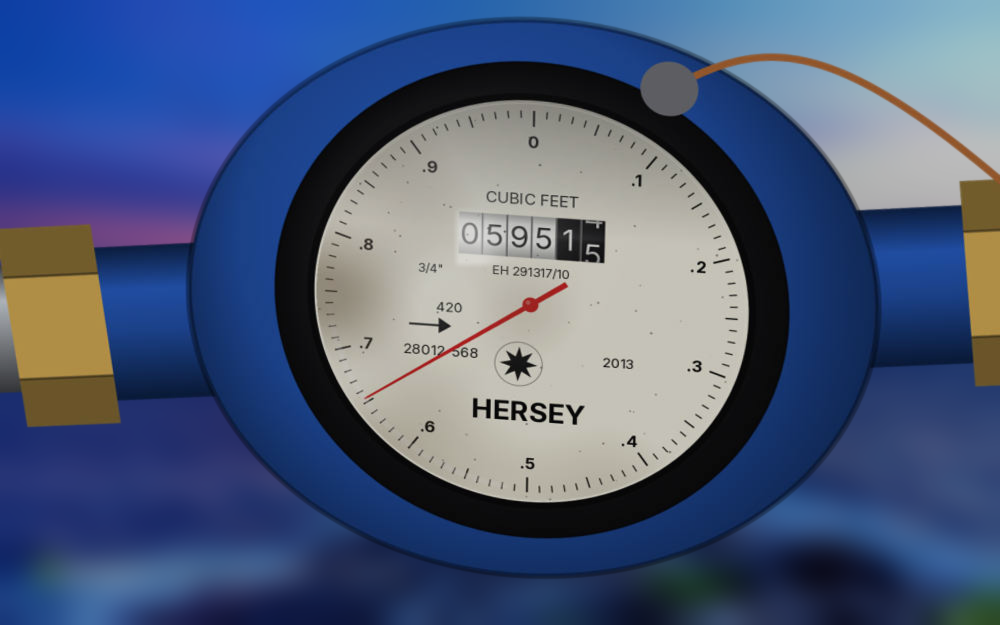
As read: value=59514.65 unit=ft³
